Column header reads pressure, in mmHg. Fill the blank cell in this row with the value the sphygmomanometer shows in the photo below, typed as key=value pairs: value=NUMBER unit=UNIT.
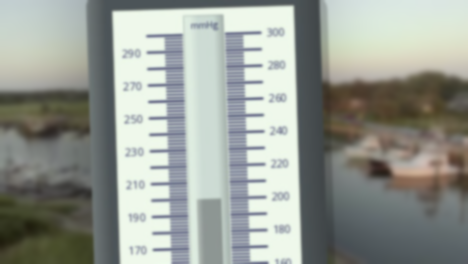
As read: value=200 unit=mmHg
